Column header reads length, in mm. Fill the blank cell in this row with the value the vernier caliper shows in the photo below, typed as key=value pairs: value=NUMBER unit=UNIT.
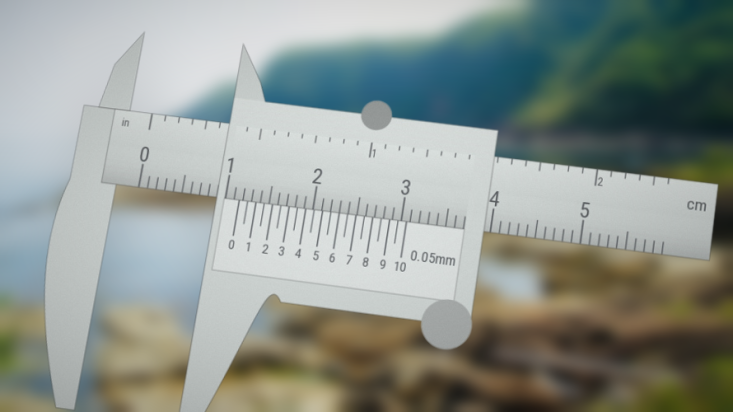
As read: value=11.6 unit=mm
